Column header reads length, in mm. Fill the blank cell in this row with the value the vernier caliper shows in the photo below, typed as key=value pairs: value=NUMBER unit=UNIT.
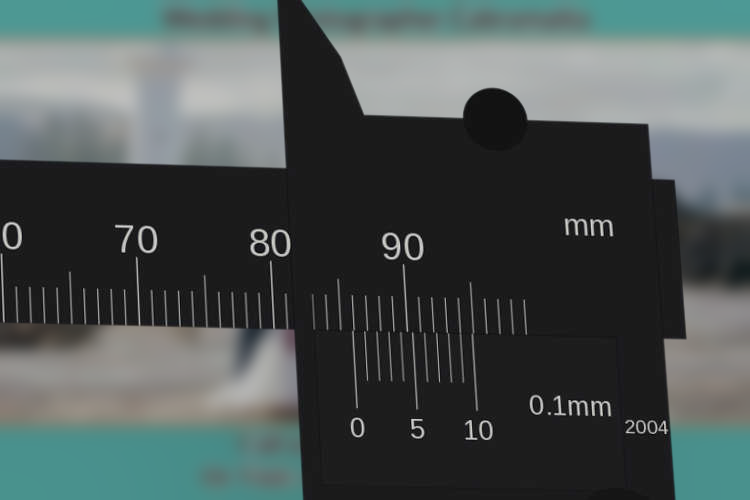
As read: value=85.9 unit=mm
